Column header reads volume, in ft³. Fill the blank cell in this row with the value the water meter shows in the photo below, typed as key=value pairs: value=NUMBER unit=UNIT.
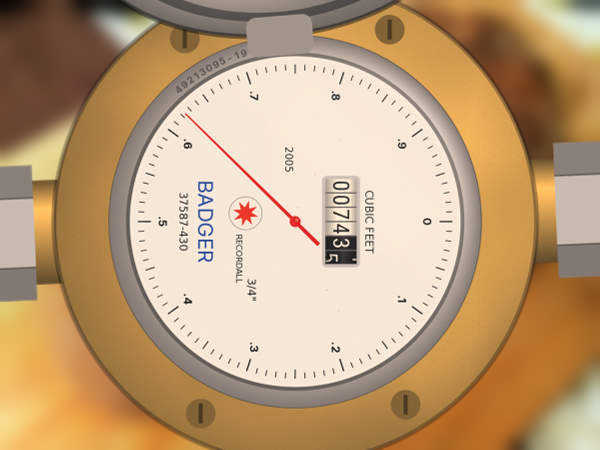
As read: value=7434.62 unit=ft³
